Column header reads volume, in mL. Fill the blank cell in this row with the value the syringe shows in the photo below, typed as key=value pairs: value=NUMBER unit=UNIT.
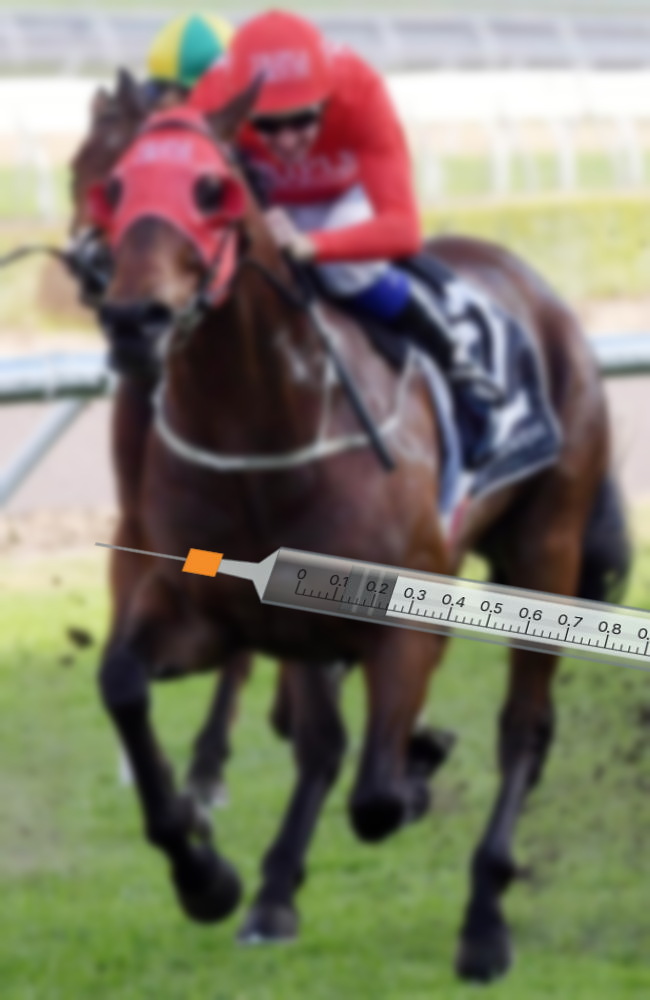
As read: value=0.12 unit=mL
